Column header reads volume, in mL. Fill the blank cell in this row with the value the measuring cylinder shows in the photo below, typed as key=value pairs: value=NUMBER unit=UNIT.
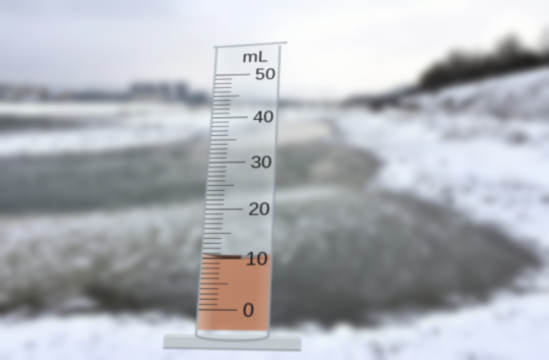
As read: value=10 unit=mL
